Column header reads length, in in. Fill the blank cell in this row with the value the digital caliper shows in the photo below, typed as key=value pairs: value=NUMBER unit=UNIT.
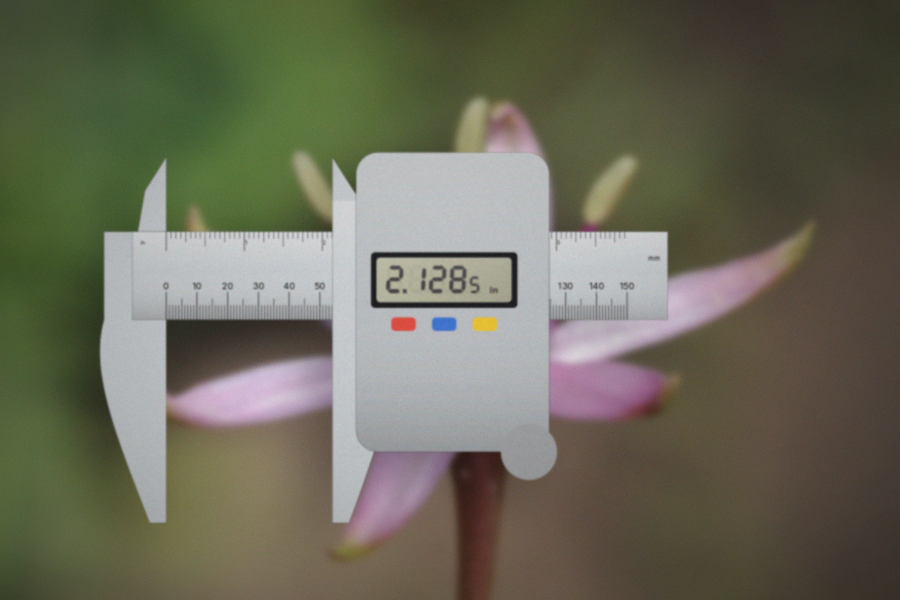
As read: value=2.1285 unit=in
